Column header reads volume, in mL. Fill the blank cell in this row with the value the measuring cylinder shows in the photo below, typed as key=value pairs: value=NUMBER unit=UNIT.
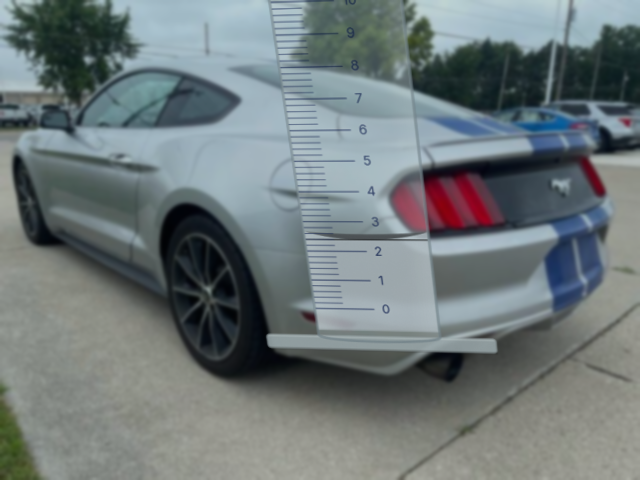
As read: value=2.4 unit=mL
